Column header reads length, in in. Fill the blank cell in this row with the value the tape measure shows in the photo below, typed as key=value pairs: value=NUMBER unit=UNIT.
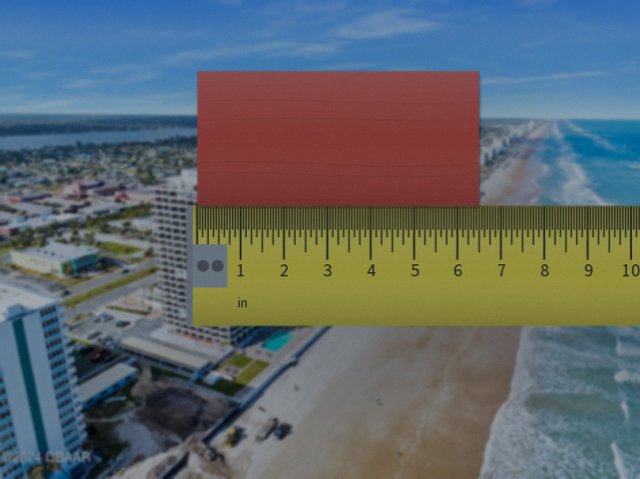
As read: value=6.5 unit=in
